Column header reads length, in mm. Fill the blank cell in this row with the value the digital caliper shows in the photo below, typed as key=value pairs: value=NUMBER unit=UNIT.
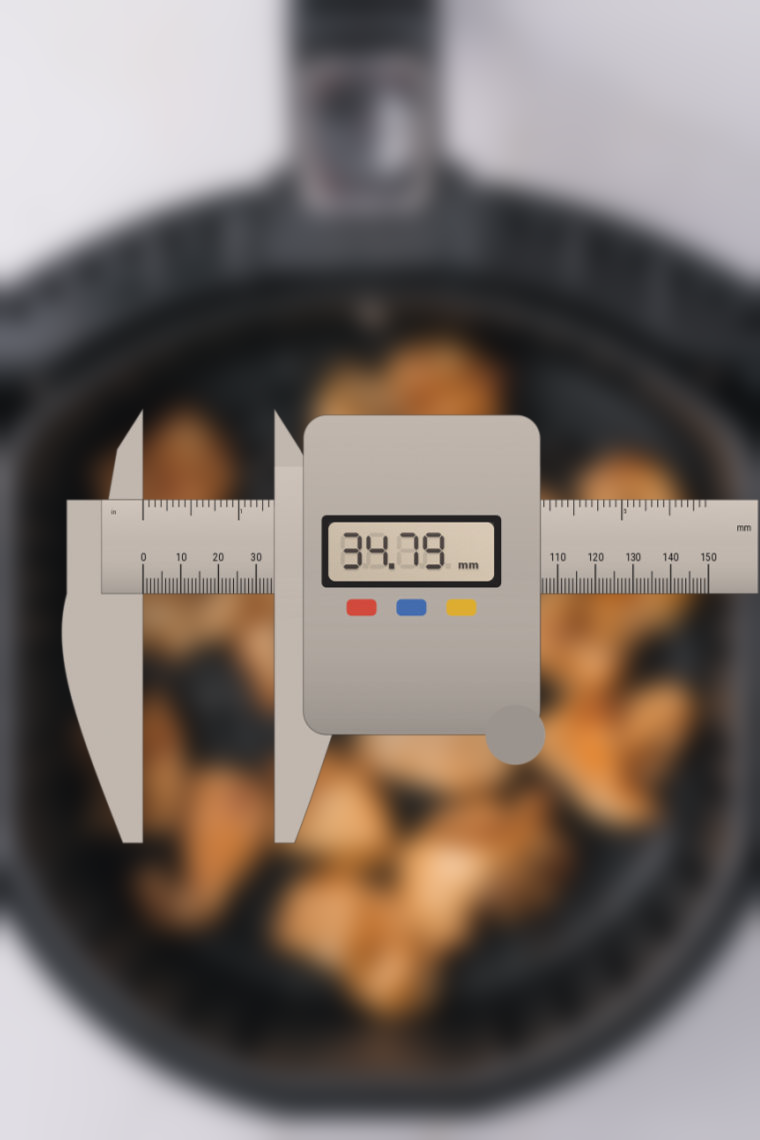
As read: value=34.79 unit=mm
